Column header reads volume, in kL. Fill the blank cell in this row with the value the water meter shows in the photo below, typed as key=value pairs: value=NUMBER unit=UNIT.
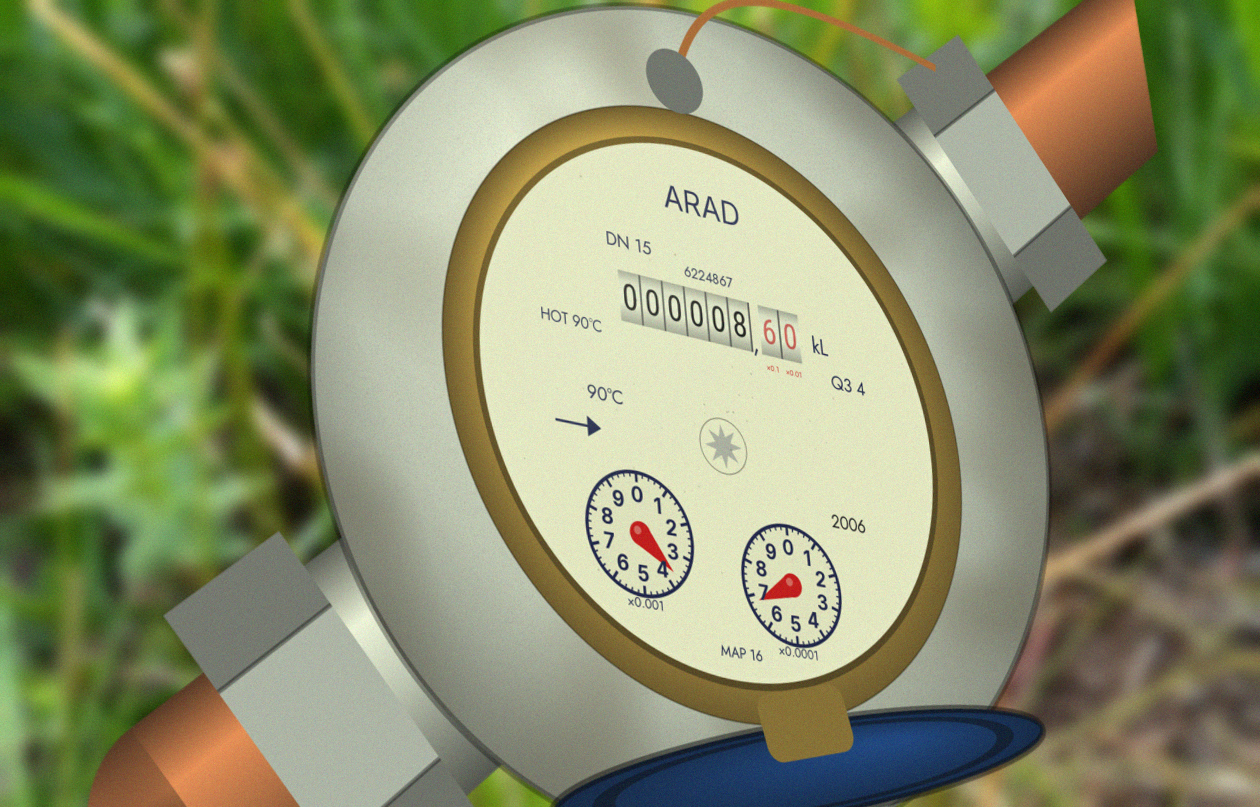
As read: value=8.6036 unit=kL
